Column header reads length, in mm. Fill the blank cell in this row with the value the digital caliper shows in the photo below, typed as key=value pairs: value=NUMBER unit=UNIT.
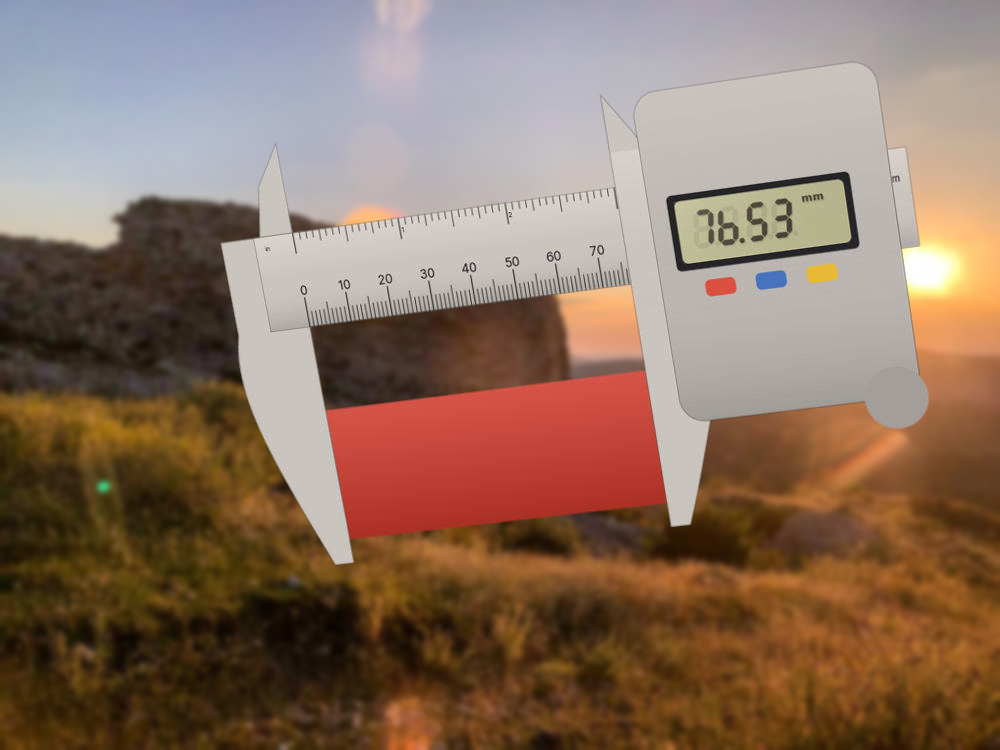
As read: value=76.53 unit=mm
